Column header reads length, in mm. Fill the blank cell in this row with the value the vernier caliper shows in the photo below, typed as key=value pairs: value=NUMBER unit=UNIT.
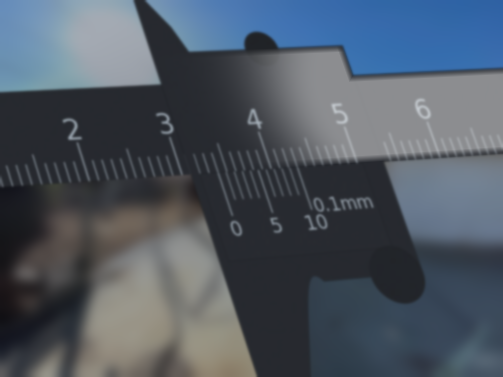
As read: value=34.0 unit=mm
